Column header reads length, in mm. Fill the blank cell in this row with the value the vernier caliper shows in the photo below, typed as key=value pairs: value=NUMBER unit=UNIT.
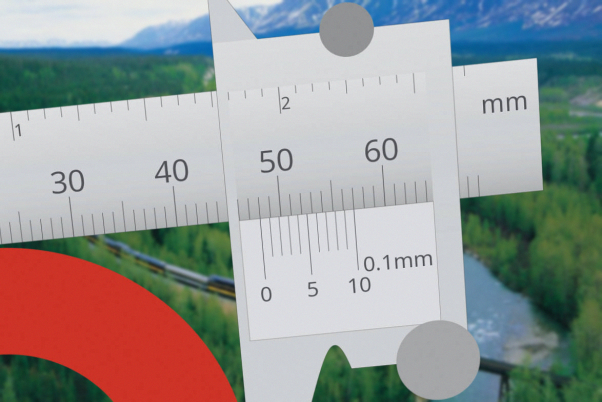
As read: value=48.0 unit=mm
